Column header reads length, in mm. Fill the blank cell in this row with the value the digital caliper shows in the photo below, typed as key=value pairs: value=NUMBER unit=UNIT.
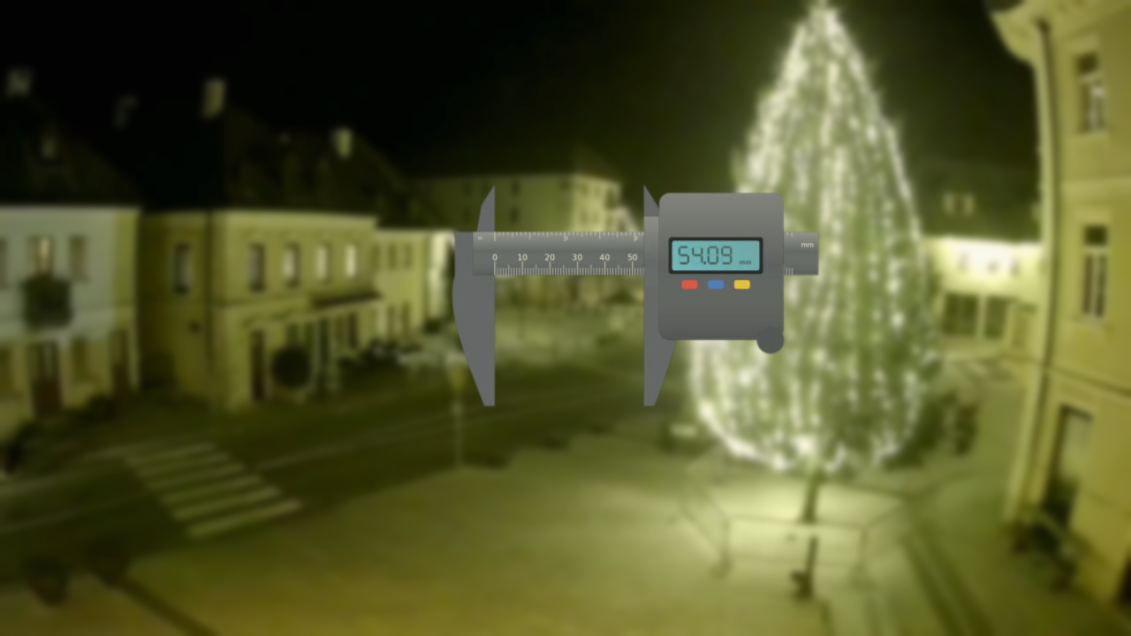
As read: value=54.09 unit=mm
